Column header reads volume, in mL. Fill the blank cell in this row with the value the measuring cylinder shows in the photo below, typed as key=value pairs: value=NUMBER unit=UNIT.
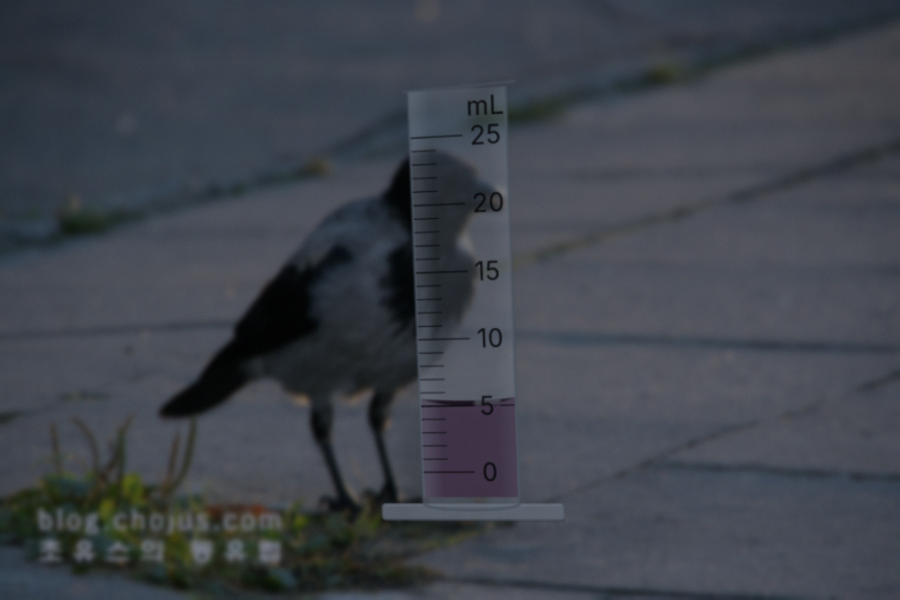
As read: value=5 unit=mL
